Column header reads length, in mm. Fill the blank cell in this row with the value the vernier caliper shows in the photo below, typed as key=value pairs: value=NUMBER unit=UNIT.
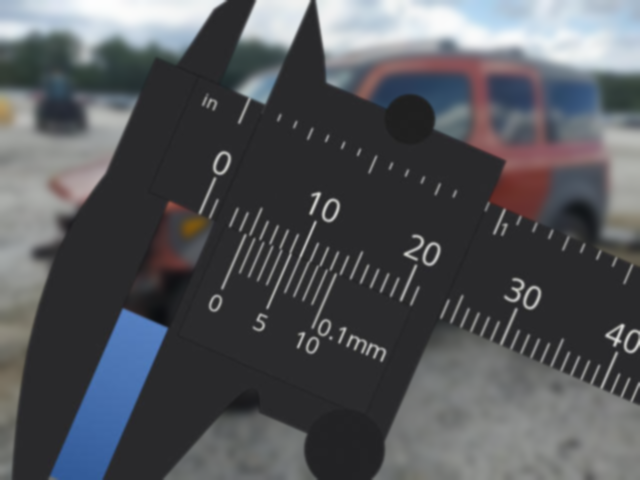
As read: value=4.6 unit=mm
